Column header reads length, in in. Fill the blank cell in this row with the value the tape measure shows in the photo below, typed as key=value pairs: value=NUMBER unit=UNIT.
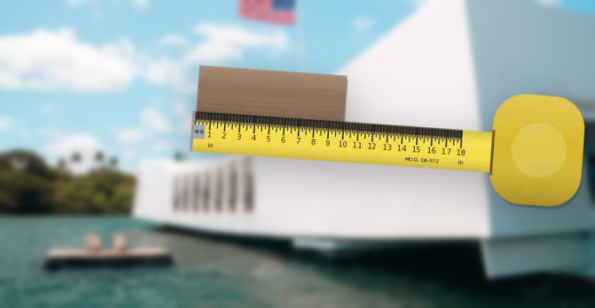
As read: value=10 unit=in
